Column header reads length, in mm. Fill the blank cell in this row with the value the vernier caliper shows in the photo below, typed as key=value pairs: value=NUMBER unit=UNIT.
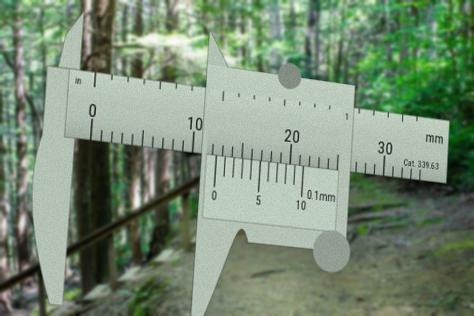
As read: value=12.4 unit=mm
